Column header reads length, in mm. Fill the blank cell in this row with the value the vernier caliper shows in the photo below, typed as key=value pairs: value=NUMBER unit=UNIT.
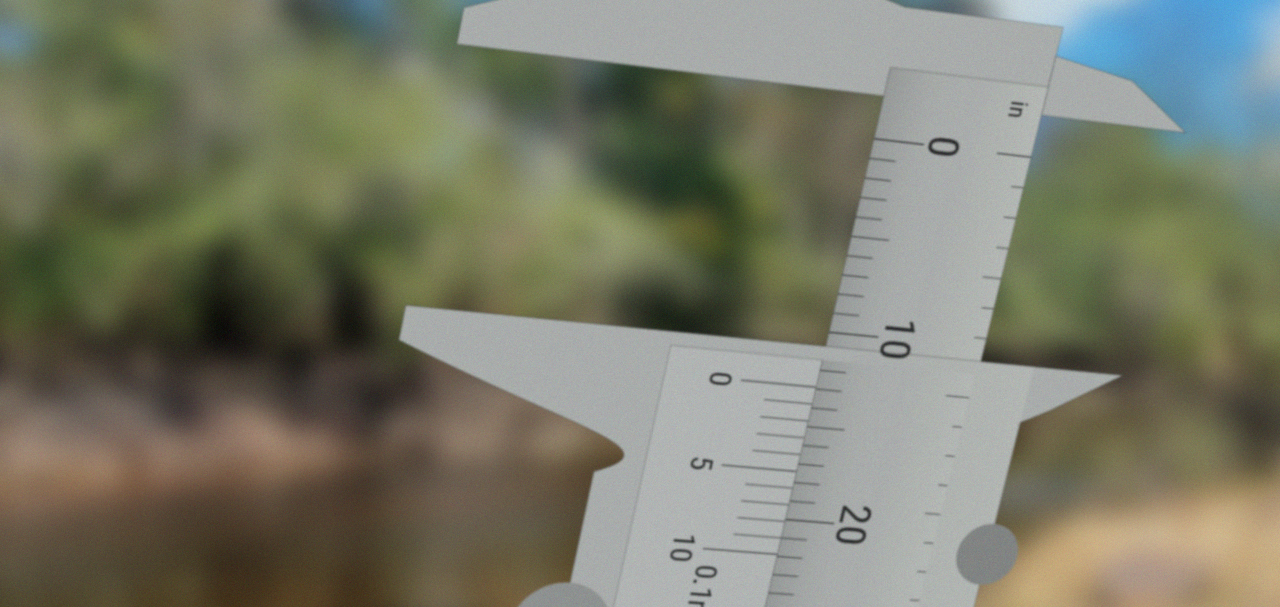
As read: value=12.9 unit=mm
